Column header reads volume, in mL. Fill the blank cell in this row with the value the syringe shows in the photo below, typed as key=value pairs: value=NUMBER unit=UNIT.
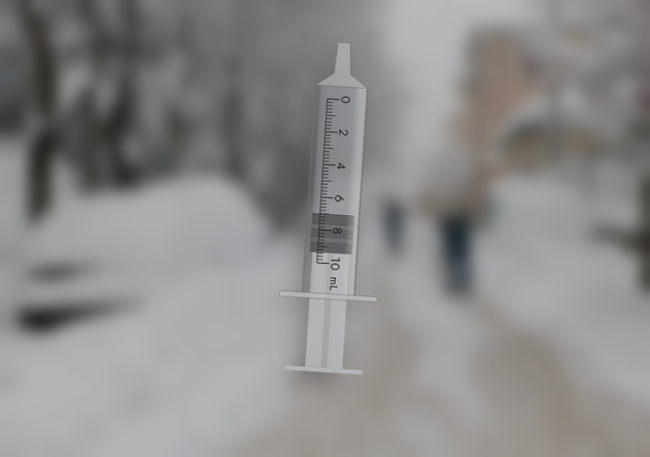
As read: value=7 unit=mL
